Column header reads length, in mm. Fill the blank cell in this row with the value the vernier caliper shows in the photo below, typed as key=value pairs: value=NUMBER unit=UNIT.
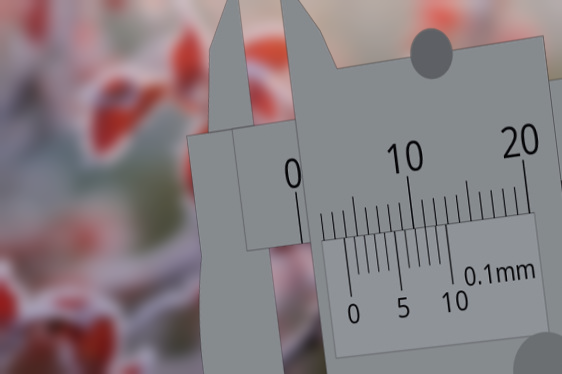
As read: value=3.8 unit=mm
